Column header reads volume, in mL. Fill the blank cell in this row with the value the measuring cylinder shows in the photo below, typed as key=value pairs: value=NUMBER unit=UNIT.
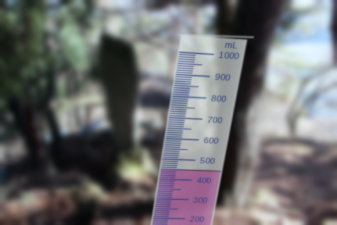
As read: value=450 unit=mL
